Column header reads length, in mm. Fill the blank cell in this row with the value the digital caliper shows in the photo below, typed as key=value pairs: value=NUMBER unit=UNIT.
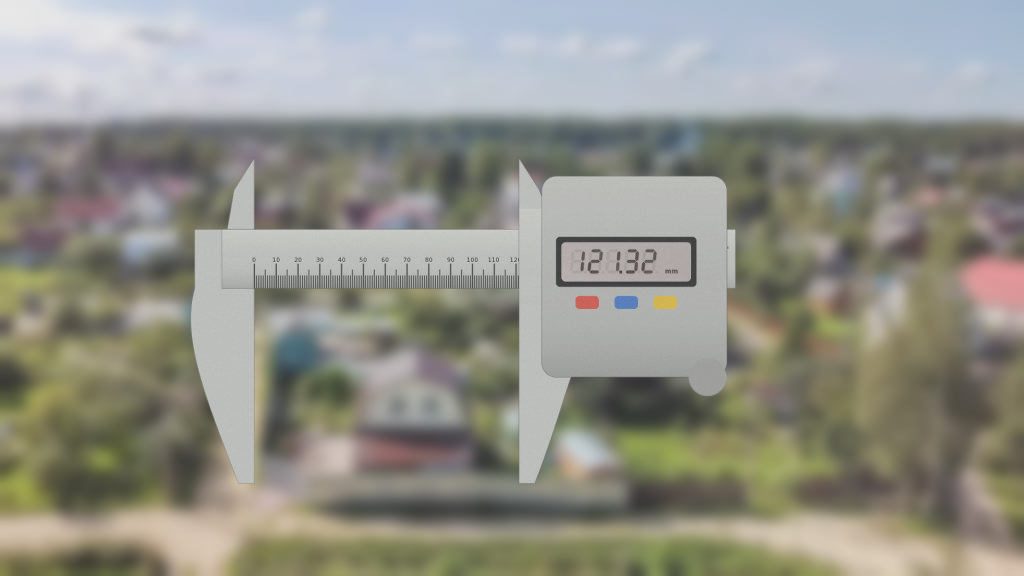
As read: value=121.32 unit=mm
